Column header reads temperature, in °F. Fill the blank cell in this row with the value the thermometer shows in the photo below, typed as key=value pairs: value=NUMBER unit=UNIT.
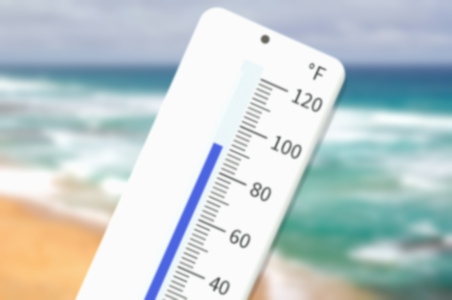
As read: value=90 unit=°F
